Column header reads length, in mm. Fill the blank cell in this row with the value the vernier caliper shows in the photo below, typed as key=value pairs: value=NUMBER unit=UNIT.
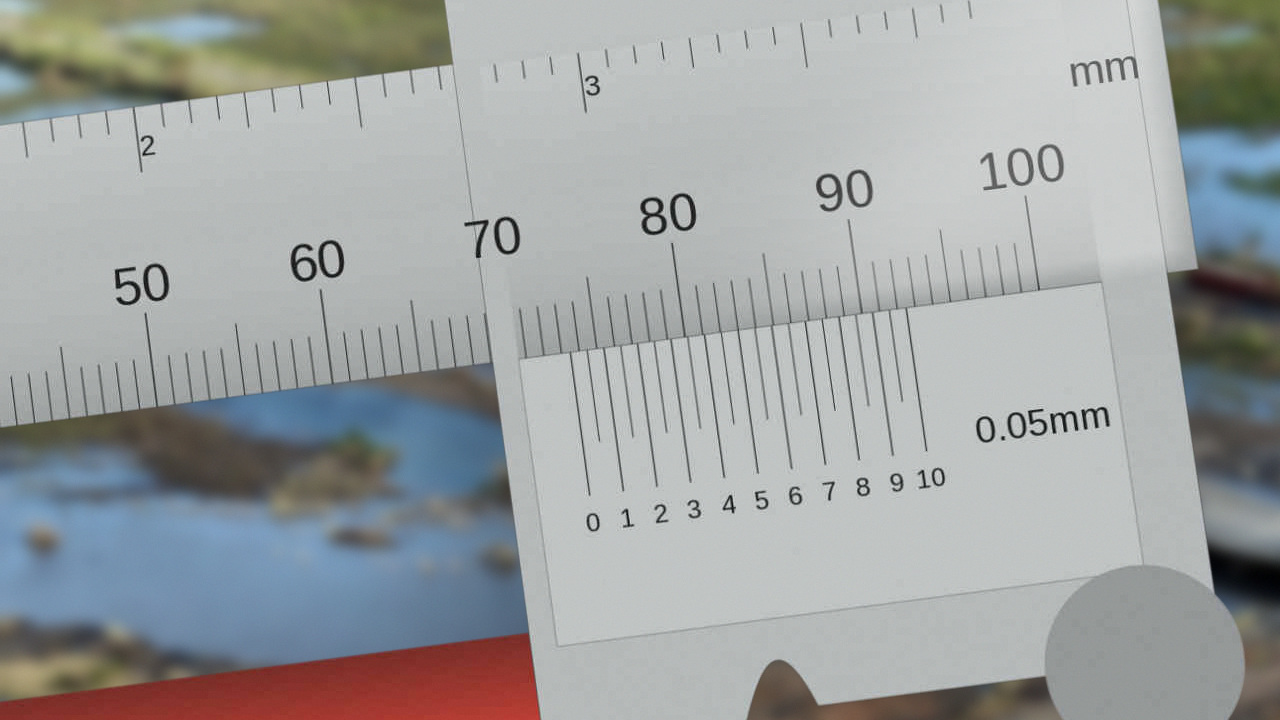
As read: value=73.5 unit=mm
